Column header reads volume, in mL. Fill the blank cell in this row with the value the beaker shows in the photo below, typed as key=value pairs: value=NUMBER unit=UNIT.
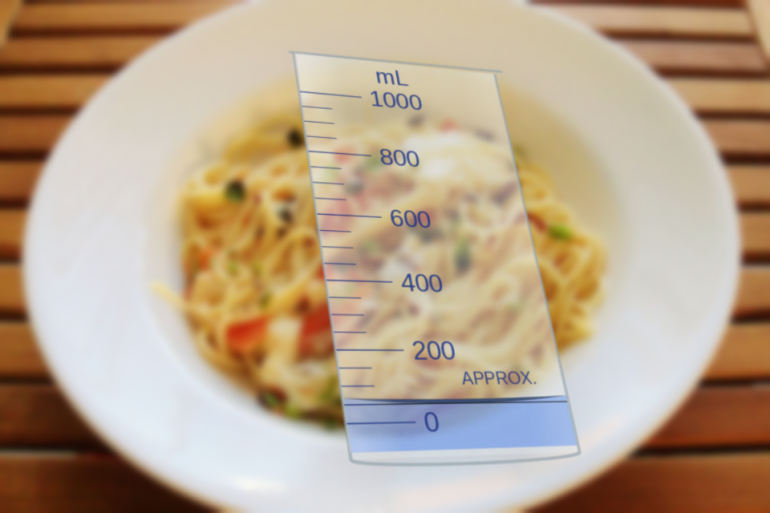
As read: value=50 unit=mL
